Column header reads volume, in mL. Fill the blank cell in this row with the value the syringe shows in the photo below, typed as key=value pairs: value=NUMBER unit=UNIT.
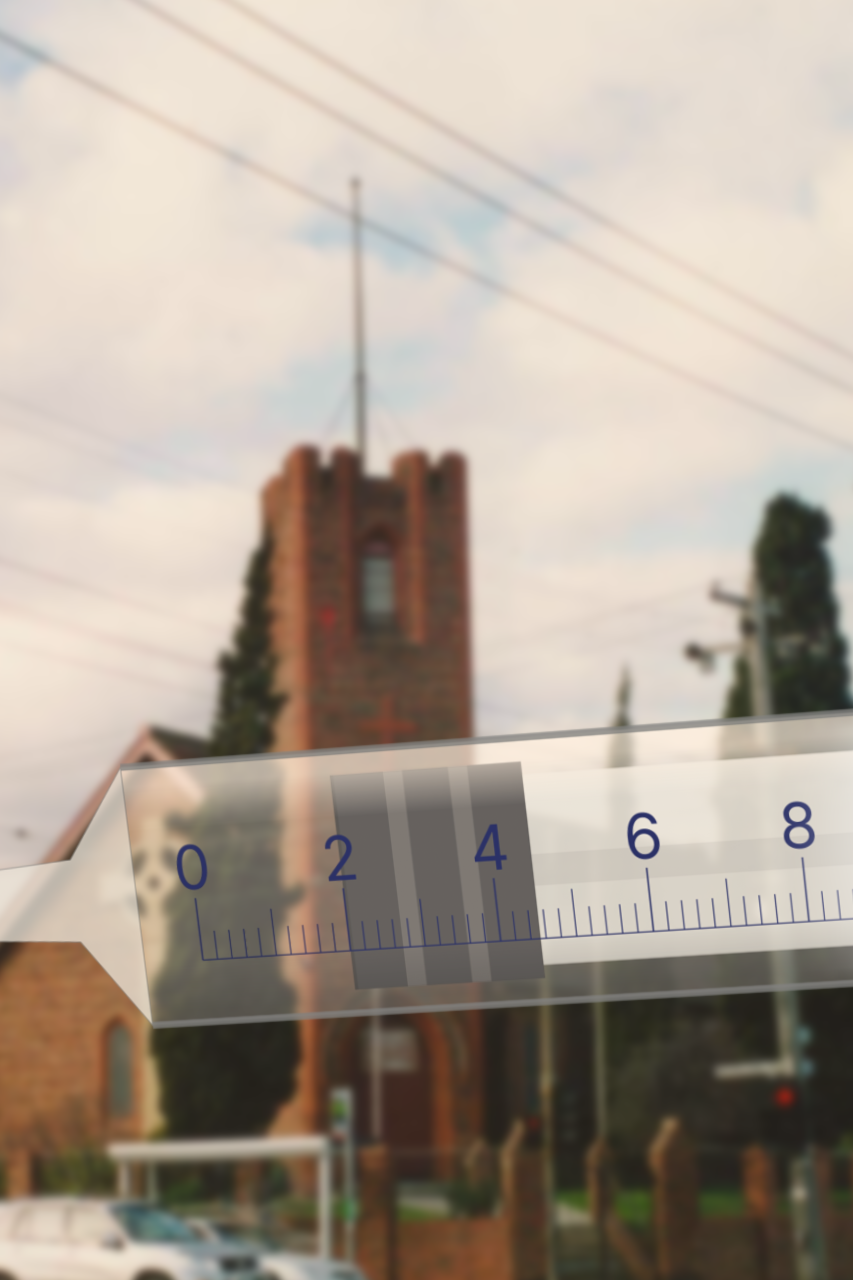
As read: value=2 unit=mL
